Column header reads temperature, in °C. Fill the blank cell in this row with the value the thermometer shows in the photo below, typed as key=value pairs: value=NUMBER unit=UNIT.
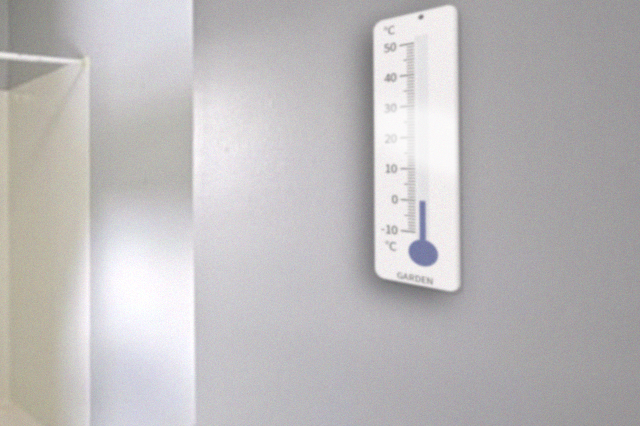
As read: value=0 unit=°C
